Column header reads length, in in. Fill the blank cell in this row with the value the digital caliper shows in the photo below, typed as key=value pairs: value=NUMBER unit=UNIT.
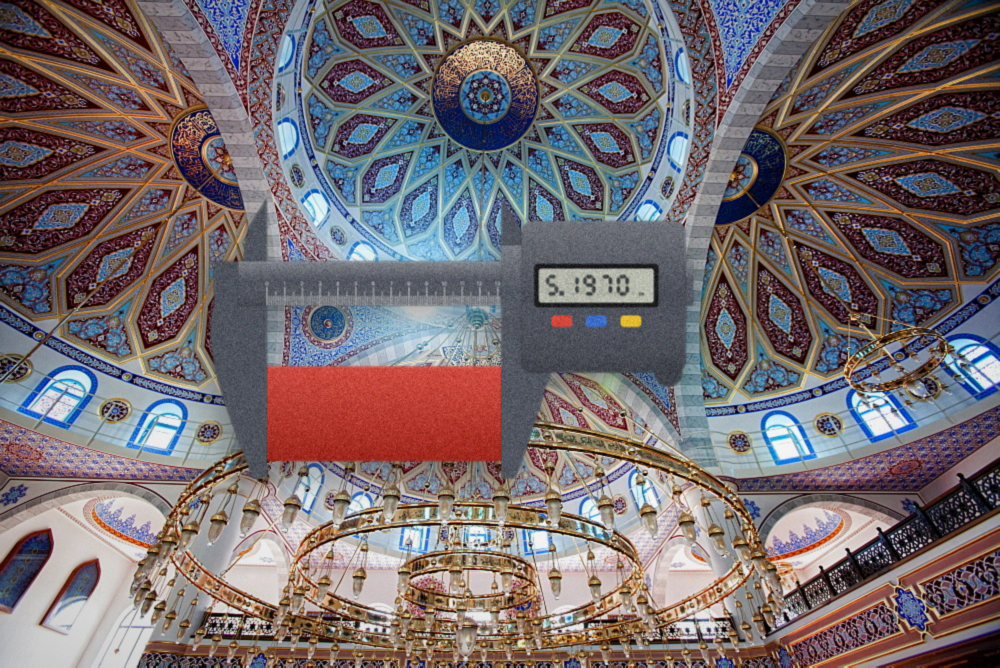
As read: value=5.1970 unit=in
